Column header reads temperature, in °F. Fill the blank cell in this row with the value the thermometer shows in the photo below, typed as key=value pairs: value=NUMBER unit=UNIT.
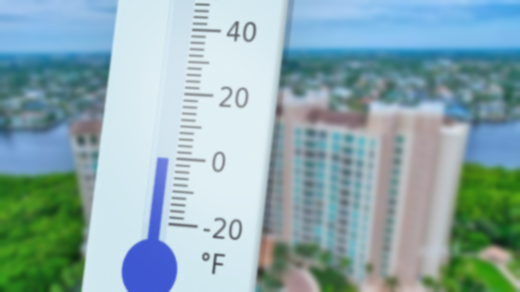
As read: value=0 unit=°F
